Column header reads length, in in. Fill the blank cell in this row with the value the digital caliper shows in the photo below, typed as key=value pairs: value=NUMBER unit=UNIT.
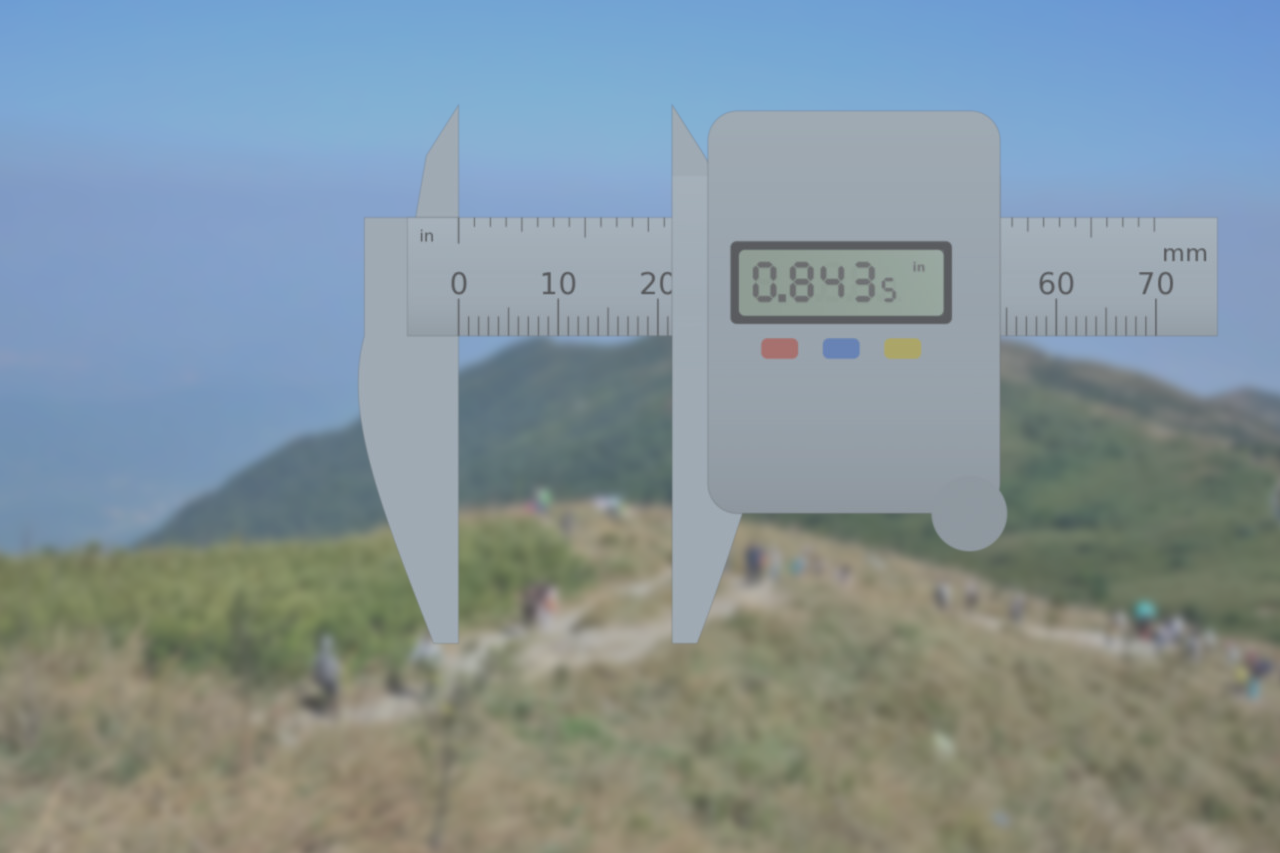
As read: value=0.8435 unit=in
